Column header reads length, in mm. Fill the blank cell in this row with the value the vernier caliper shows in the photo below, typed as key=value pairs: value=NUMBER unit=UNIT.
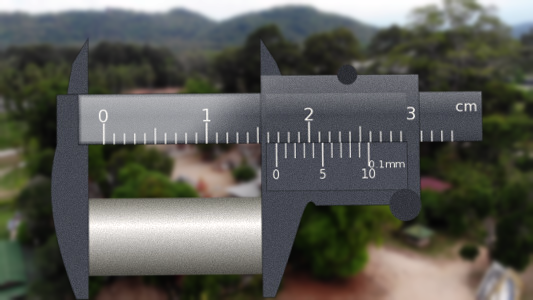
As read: value=16.8 unit=mm
